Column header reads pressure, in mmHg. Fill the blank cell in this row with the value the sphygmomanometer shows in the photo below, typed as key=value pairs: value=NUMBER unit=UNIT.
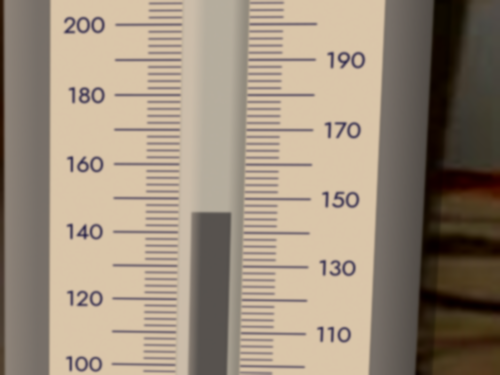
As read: value=146 unit=mmHg
